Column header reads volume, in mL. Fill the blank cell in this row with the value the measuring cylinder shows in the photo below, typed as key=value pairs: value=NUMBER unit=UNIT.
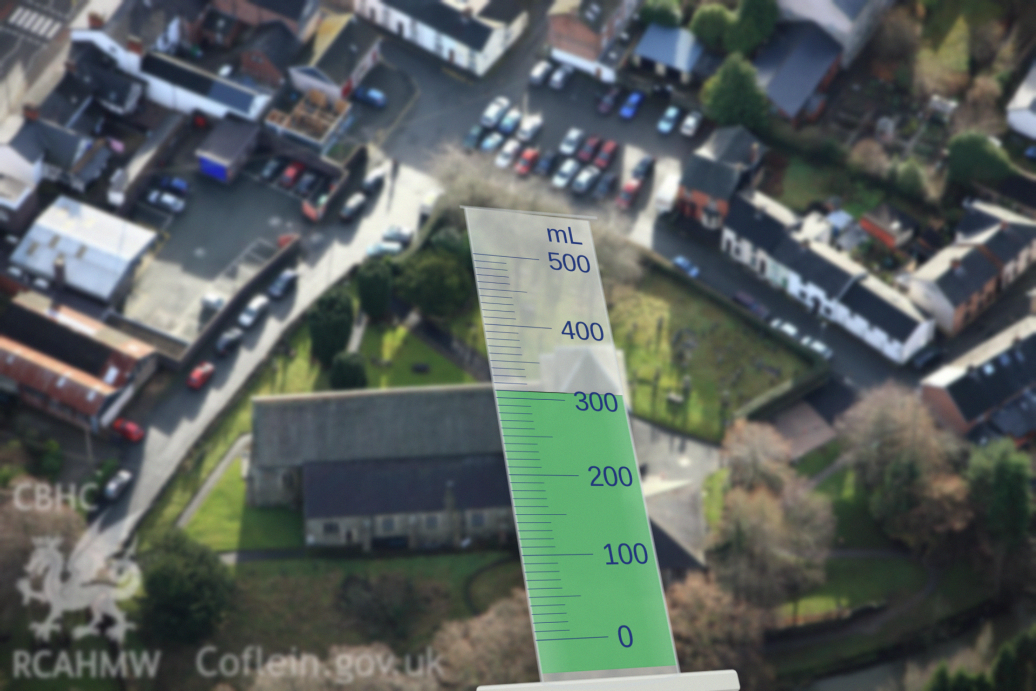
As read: value=310 unit=mL
